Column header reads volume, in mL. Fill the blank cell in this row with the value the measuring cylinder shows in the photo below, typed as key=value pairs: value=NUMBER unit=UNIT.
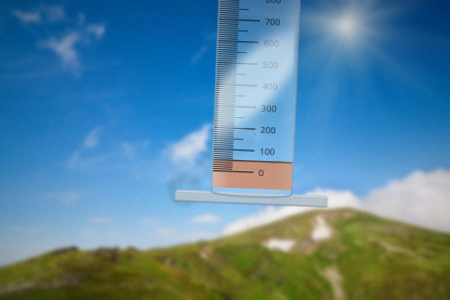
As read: value=50 unit=mL
